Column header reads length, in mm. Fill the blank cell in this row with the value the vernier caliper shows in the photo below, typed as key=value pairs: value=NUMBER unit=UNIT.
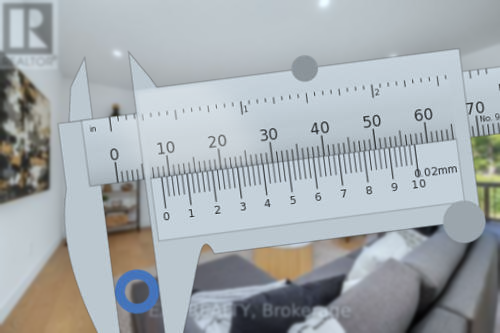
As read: value=8.5 unit=mm
